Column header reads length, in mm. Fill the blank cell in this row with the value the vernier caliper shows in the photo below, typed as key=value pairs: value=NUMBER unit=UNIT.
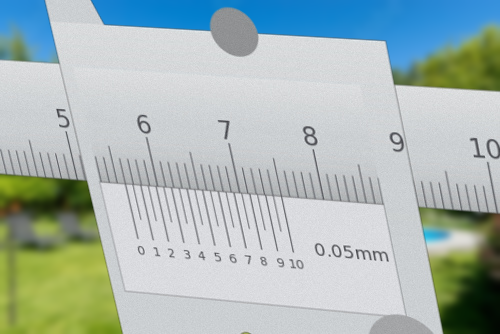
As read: value=56.0 unit=mm
